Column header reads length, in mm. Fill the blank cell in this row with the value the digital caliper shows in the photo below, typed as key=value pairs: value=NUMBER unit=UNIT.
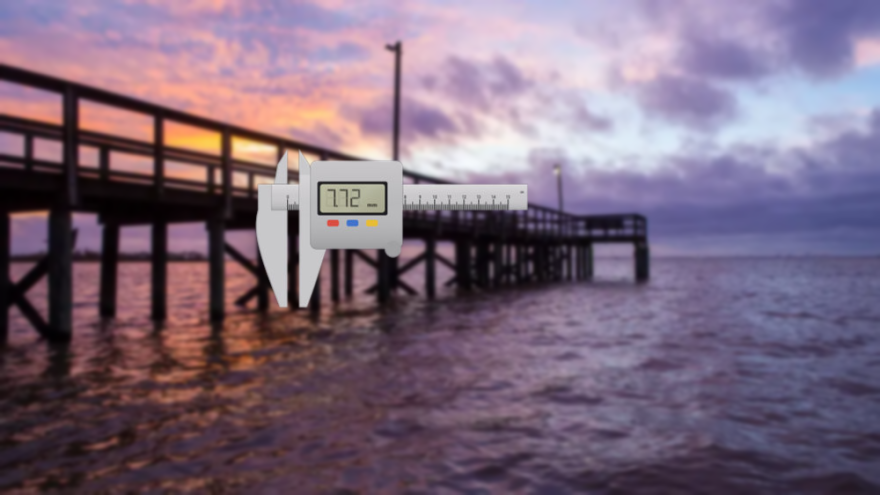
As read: value=7.72 unit=mm
